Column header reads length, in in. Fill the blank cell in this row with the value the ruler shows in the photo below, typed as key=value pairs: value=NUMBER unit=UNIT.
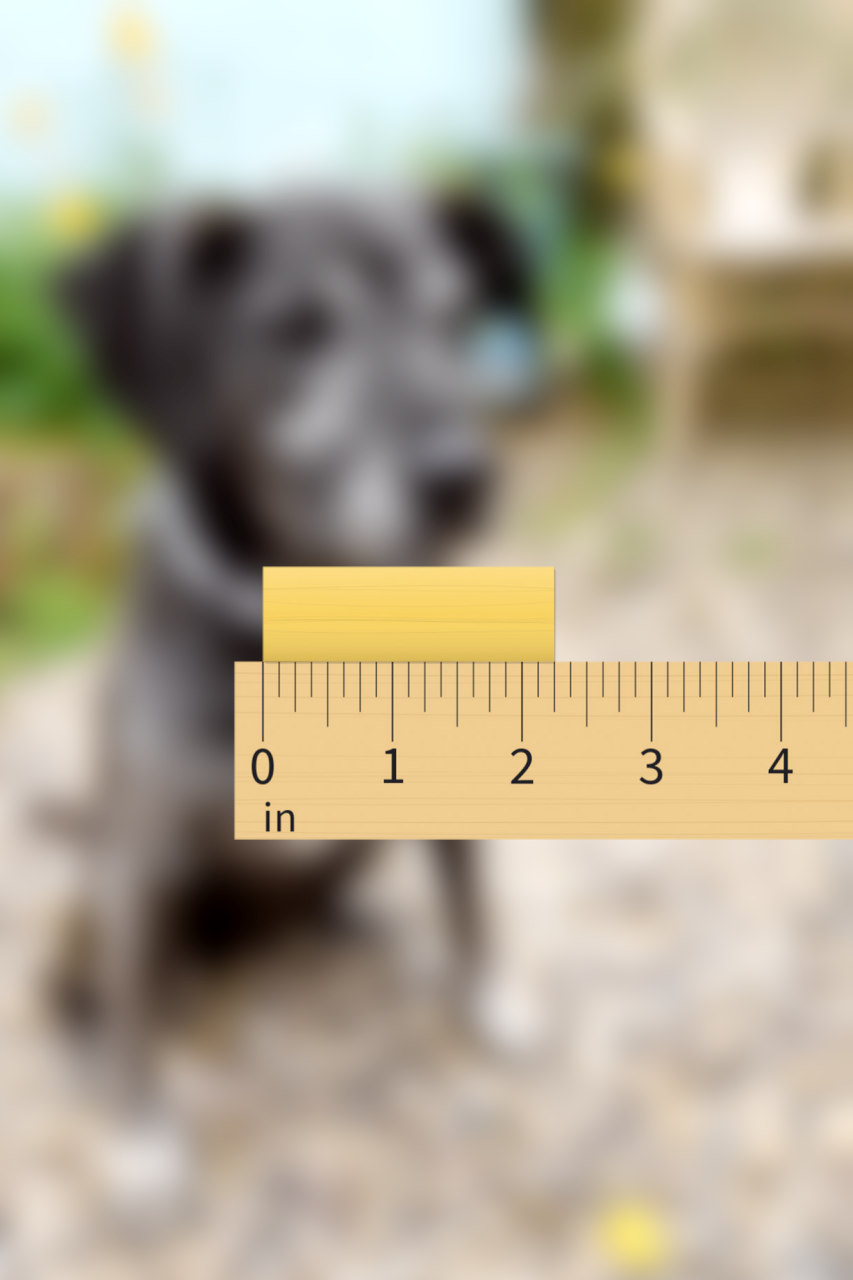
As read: value=2.25 unit=in
